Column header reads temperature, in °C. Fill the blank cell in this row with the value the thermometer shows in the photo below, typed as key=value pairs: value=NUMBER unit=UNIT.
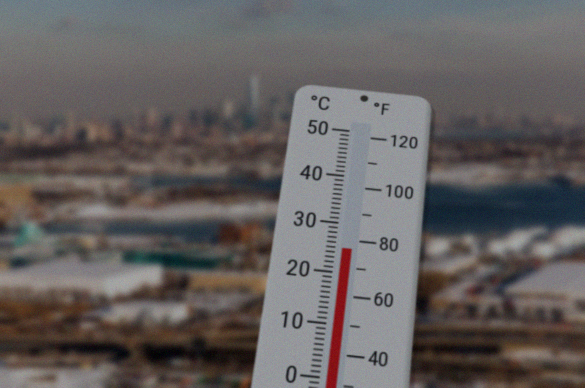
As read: value=25 unit=°C
